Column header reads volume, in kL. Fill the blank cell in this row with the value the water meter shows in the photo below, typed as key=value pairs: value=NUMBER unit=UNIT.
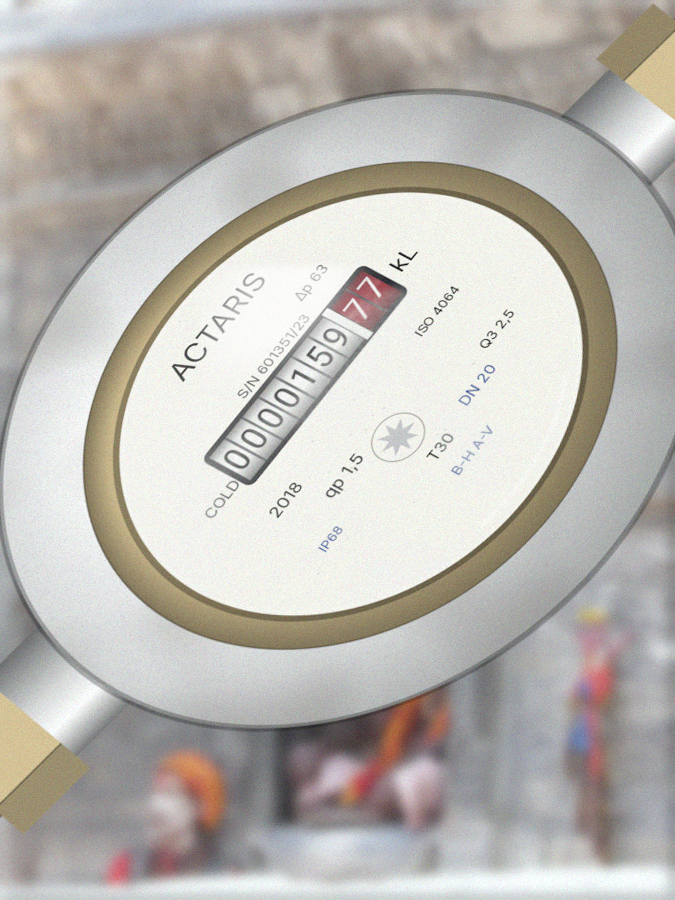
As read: value=159.77 unit=kL
